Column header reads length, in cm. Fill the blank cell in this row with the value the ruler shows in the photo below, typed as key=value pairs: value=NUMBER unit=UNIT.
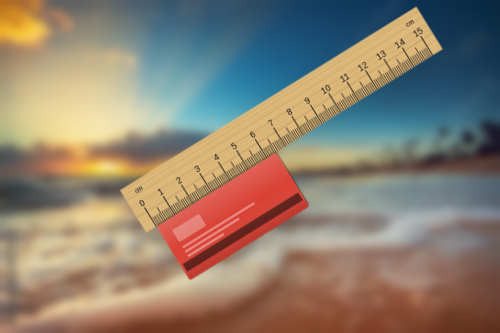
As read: value=6.5 unit=cm
